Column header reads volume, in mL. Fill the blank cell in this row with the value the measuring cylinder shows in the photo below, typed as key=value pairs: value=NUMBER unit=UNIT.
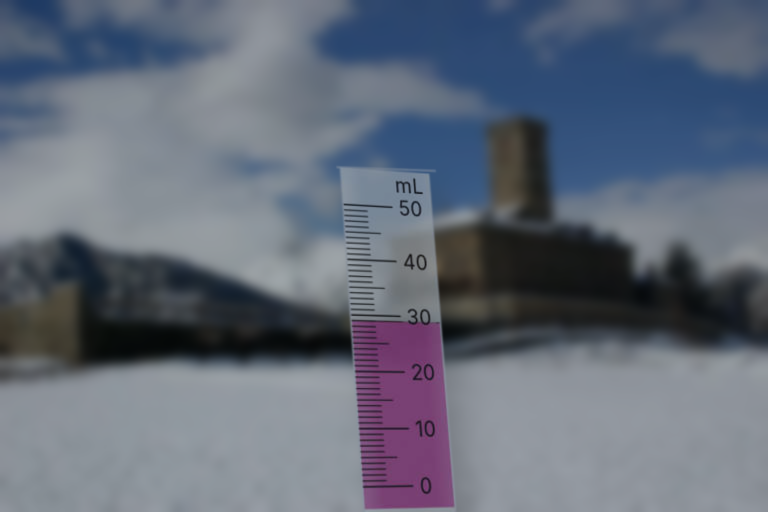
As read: value=29 unit=mL
